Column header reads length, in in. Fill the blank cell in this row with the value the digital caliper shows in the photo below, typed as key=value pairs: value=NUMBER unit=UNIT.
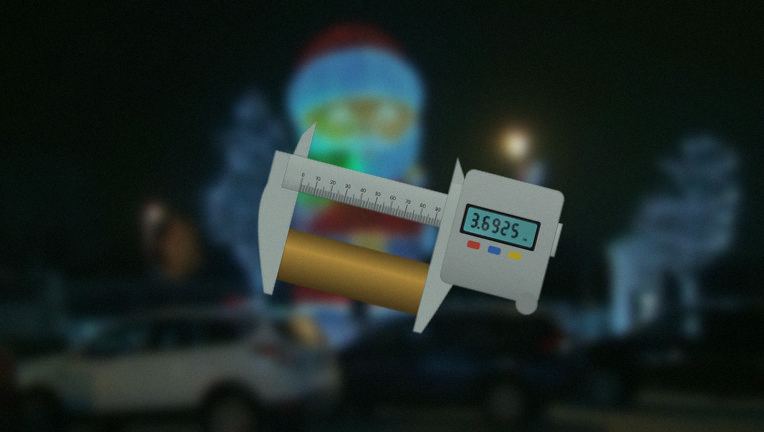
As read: value=3.6925 unit=in
